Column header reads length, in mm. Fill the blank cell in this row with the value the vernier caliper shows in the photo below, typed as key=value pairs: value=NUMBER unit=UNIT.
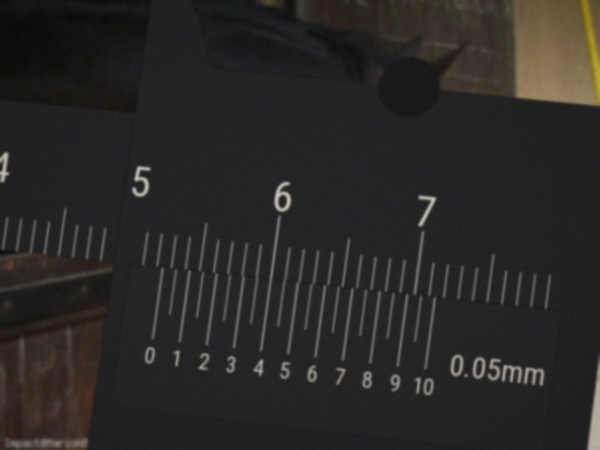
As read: value=52.4 unit=mm
